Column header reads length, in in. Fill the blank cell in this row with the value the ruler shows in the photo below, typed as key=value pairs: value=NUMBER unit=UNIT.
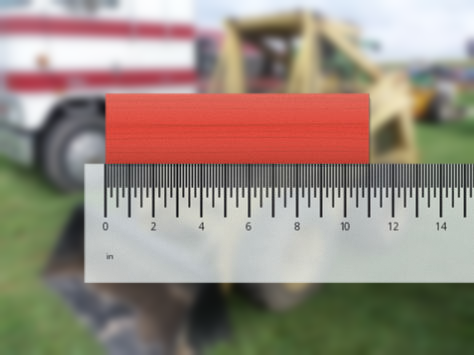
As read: value=11 unit=in
